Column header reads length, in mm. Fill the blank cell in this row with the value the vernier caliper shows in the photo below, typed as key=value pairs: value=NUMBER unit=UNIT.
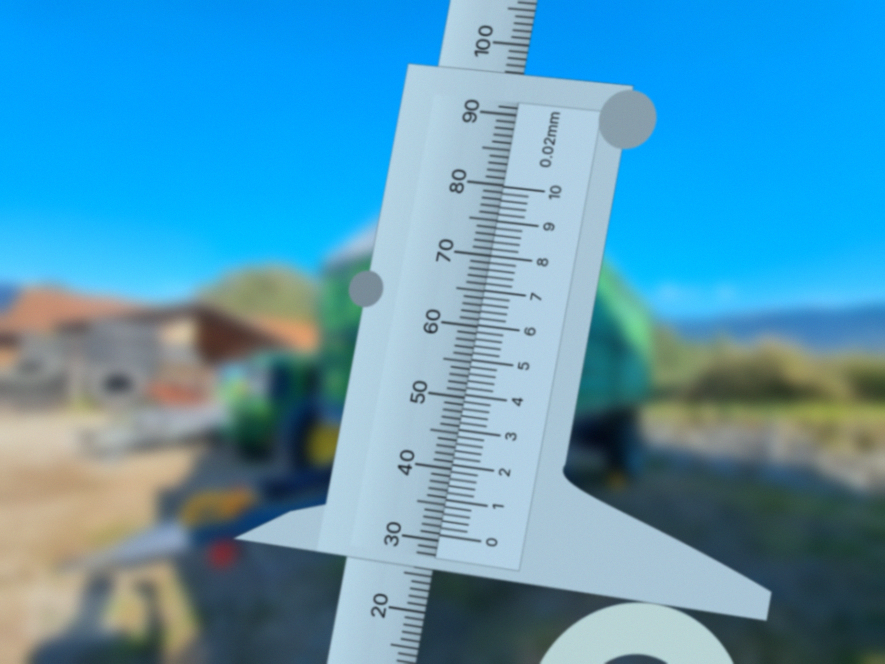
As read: value=30.8 unit=mm
